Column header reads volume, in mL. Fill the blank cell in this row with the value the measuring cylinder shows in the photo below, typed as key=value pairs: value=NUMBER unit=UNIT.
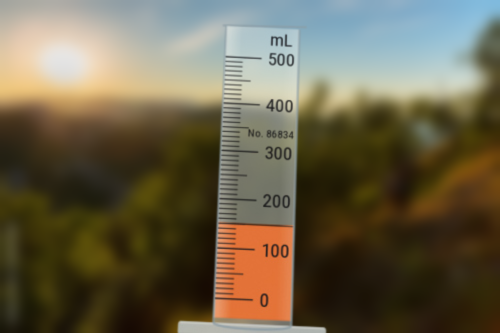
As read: value=150 unit=mL
